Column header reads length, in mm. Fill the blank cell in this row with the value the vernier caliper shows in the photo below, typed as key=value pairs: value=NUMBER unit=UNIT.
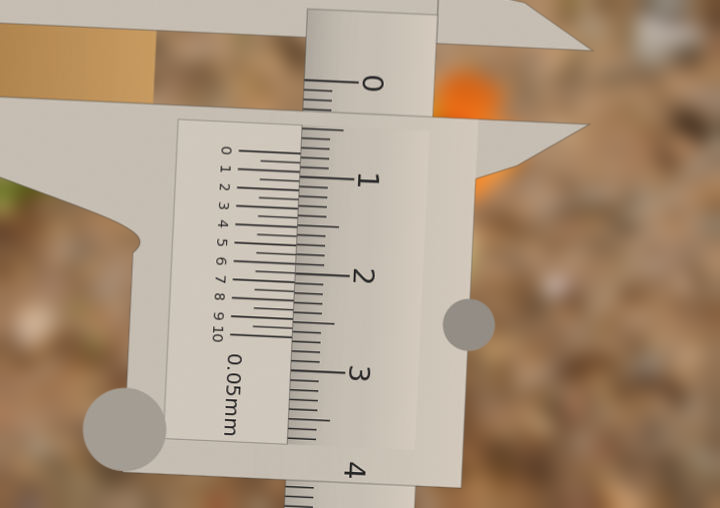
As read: value=7.6 unit=mm
